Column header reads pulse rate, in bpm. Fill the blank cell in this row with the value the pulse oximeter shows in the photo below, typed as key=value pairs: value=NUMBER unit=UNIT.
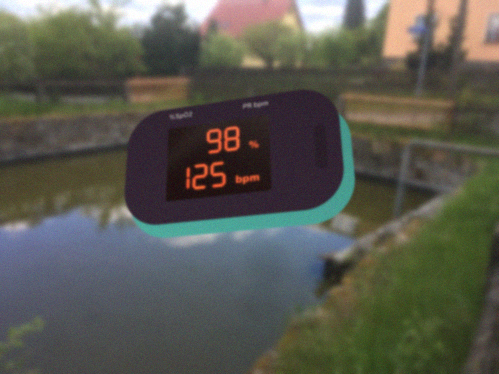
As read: value=125 unit=bpm
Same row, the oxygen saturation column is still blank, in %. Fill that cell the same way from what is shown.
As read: value=98 unit=%
